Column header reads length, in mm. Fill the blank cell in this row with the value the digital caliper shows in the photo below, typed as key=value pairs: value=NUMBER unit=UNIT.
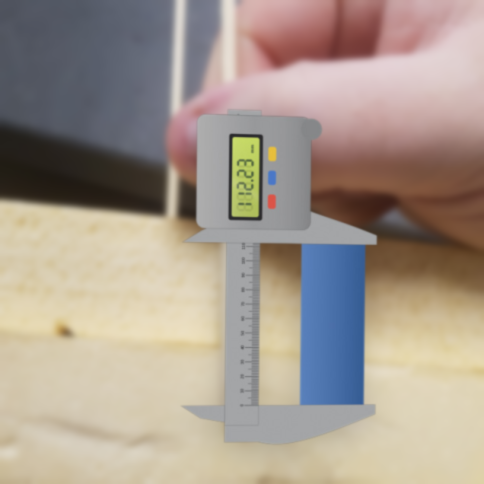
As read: value=112.23 unit=mm
